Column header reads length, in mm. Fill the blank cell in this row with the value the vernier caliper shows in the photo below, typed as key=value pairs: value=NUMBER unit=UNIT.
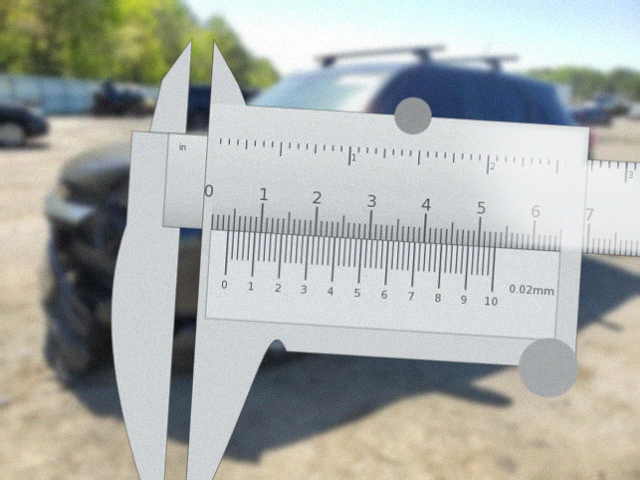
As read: value=4.0 unit=mm
